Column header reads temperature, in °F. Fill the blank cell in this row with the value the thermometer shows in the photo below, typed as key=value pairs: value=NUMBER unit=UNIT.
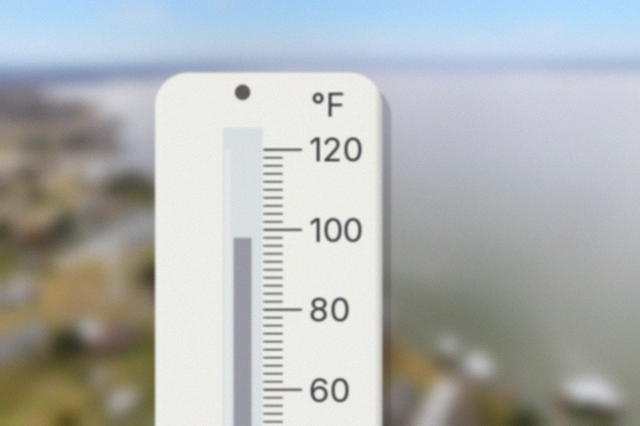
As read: value=98 unit=°F
